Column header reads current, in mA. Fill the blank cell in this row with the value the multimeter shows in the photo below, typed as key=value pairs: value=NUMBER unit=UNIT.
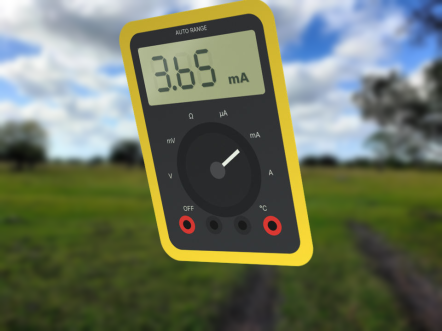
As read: value=3.65 unit=mA
